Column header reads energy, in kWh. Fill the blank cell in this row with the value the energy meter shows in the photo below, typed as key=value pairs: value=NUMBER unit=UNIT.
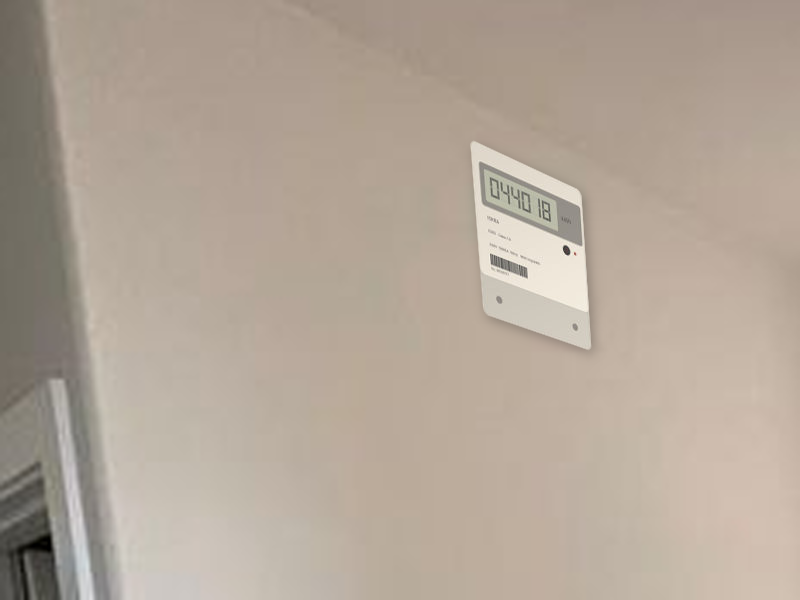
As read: value=44018 unit=kWh
